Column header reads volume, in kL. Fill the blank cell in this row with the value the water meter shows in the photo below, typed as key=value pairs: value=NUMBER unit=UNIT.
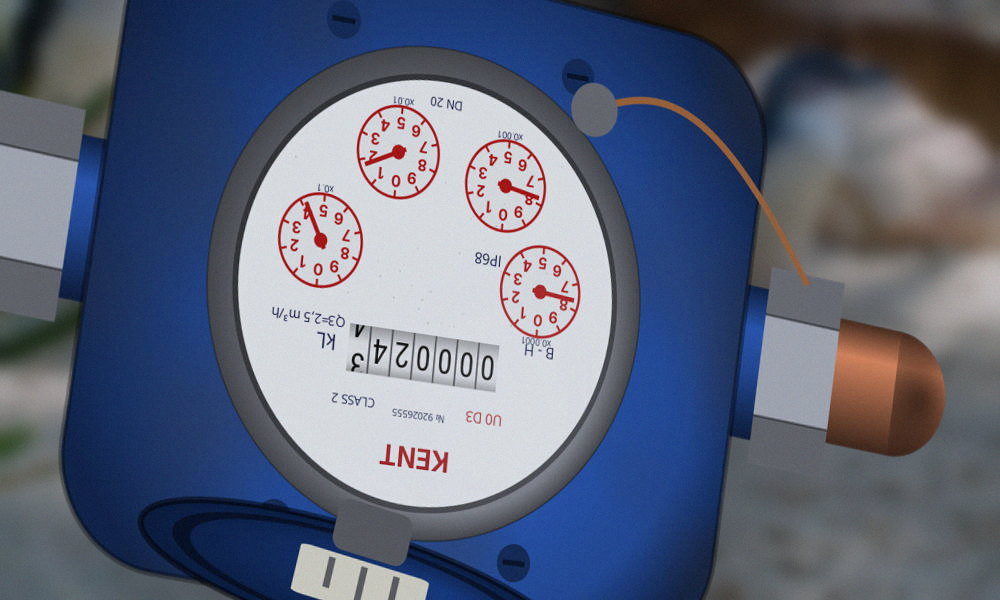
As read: value=243.4177 unit=kL
